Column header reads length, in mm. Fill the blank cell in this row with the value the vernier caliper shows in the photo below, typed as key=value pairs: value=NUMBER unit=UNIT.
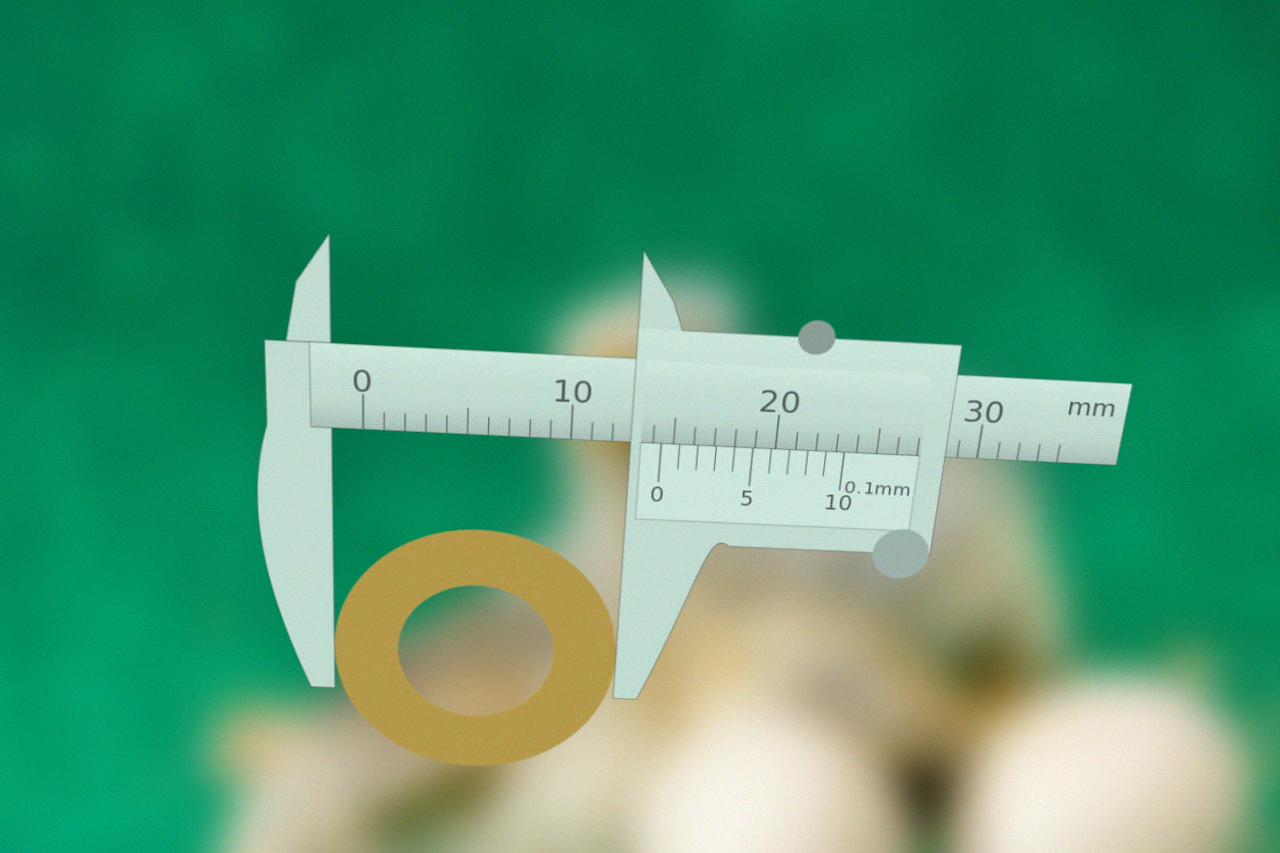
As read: value=14.4 unit=mm
